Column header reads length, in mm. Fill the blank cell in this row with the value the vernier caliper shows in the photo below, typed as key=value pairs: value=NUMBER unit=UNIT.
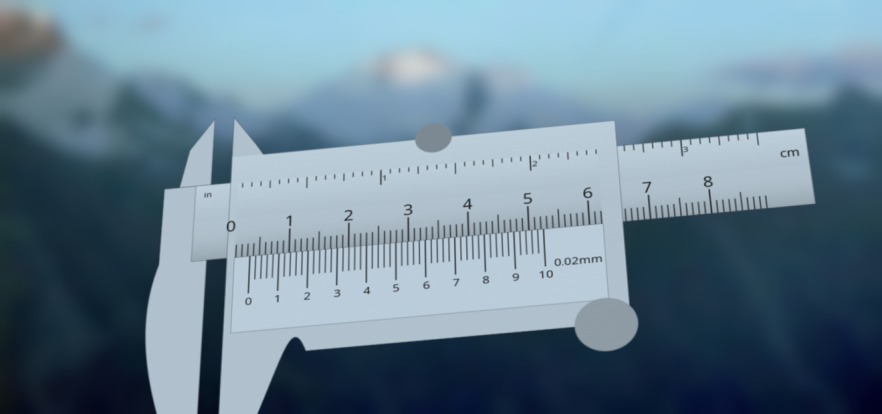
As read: value=3.4 unit=mm
